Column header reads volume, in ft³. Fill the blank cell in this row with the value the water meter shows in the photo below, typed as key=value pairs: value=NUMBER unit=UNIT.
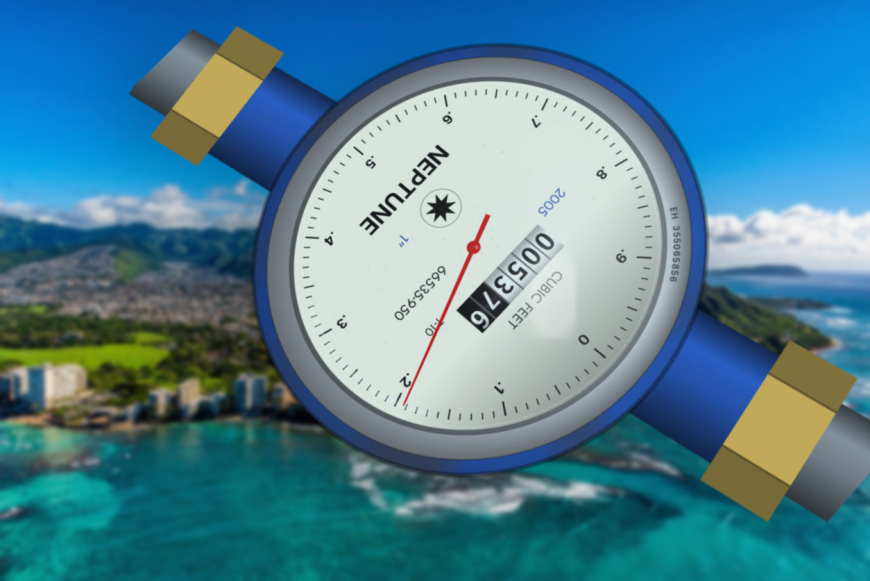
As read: value=5376.19 unit=ft³
